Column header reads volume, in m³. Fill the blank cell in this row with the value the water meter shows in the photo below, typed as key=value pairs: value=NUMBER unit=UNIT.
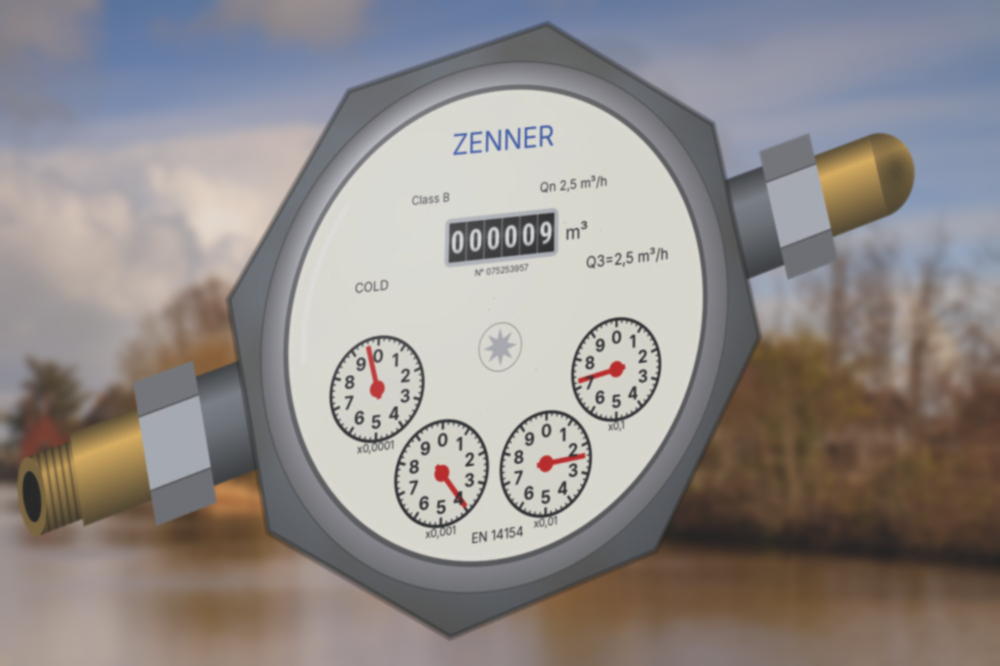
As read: value=9.7239 unit=m³
